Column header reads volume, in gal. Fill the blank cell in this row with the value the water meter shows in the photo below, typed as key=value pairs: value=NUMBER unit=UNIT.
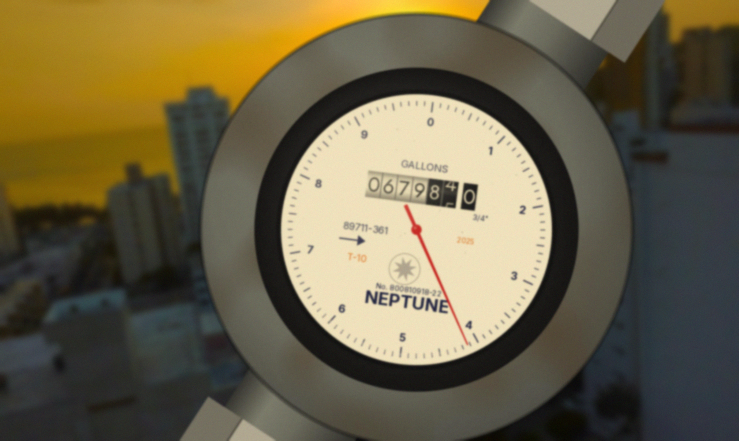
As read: value=679844.1 unit=gal
